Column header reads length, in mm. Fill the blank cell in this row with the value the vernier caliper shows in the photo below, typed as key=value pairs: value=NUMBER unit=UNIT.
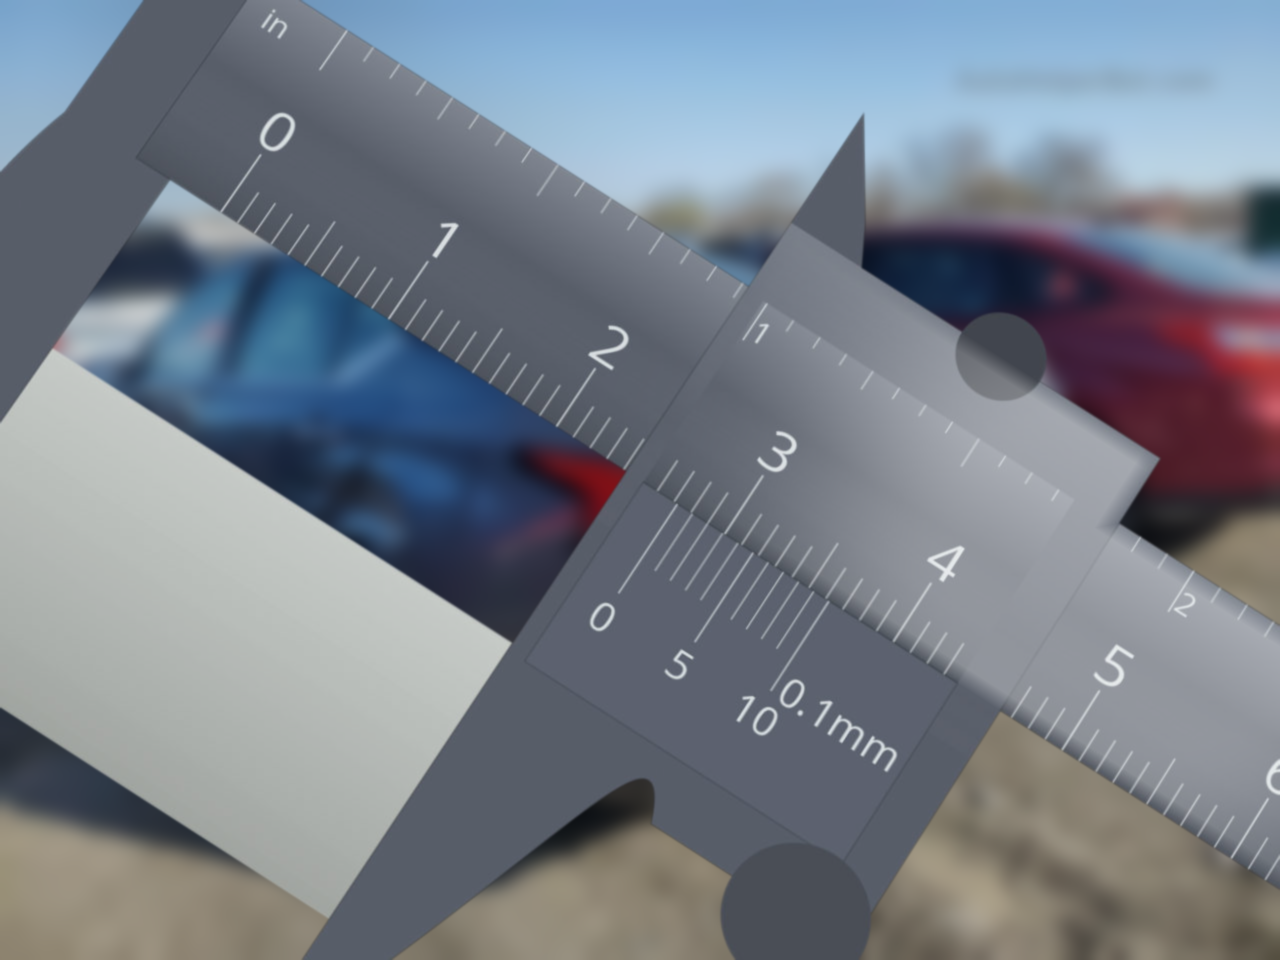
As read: value=27.2 unit=mm
